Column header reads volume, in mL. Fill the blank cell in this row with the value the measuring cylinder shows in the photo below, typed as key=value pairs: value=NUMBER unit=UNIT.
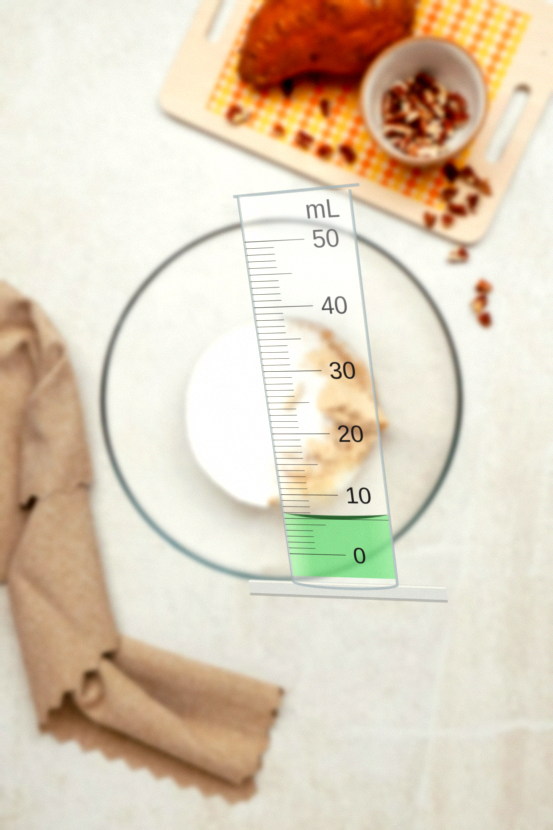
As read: value=6 unit=mL
